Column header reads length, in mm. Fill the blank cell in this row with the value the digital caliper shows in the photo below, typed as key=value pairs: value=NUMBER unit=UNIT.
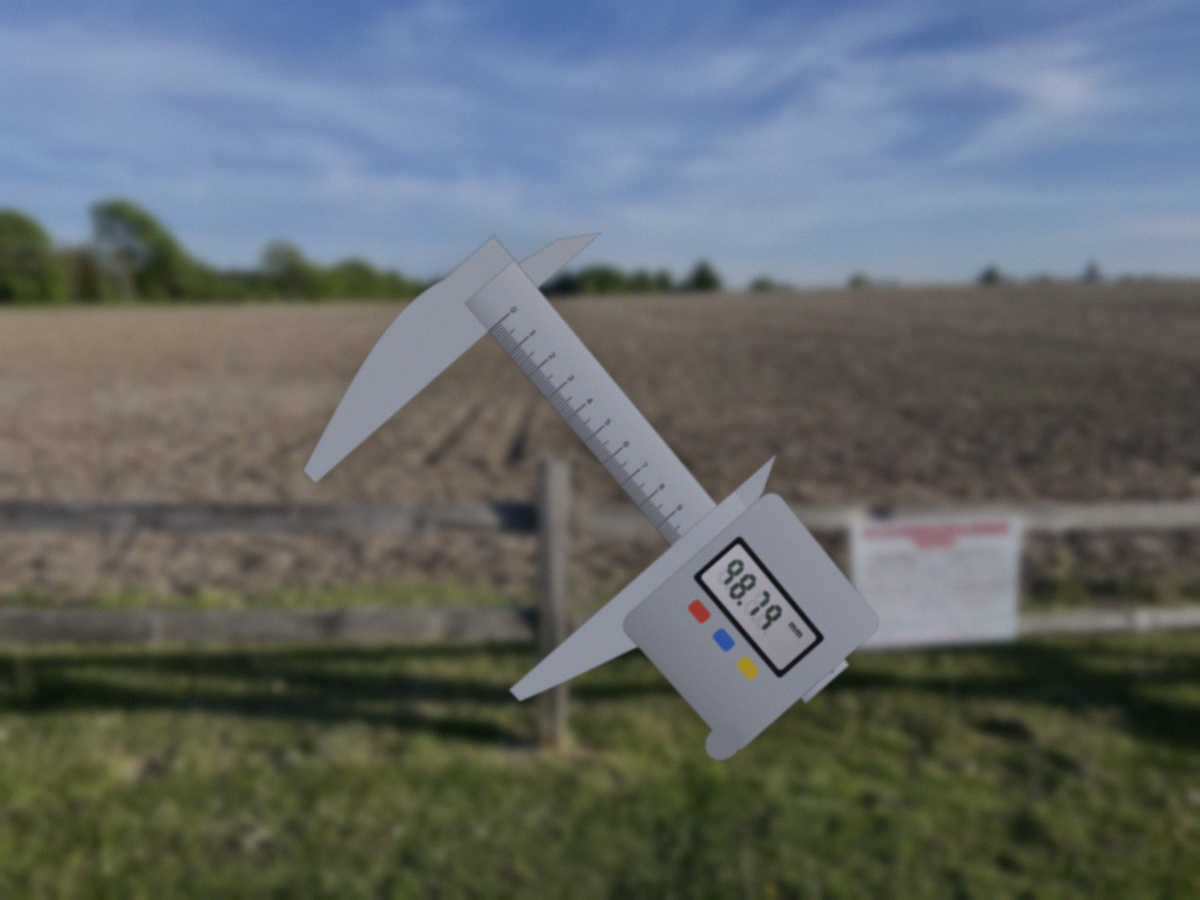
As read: value=98.79 unit=mm
